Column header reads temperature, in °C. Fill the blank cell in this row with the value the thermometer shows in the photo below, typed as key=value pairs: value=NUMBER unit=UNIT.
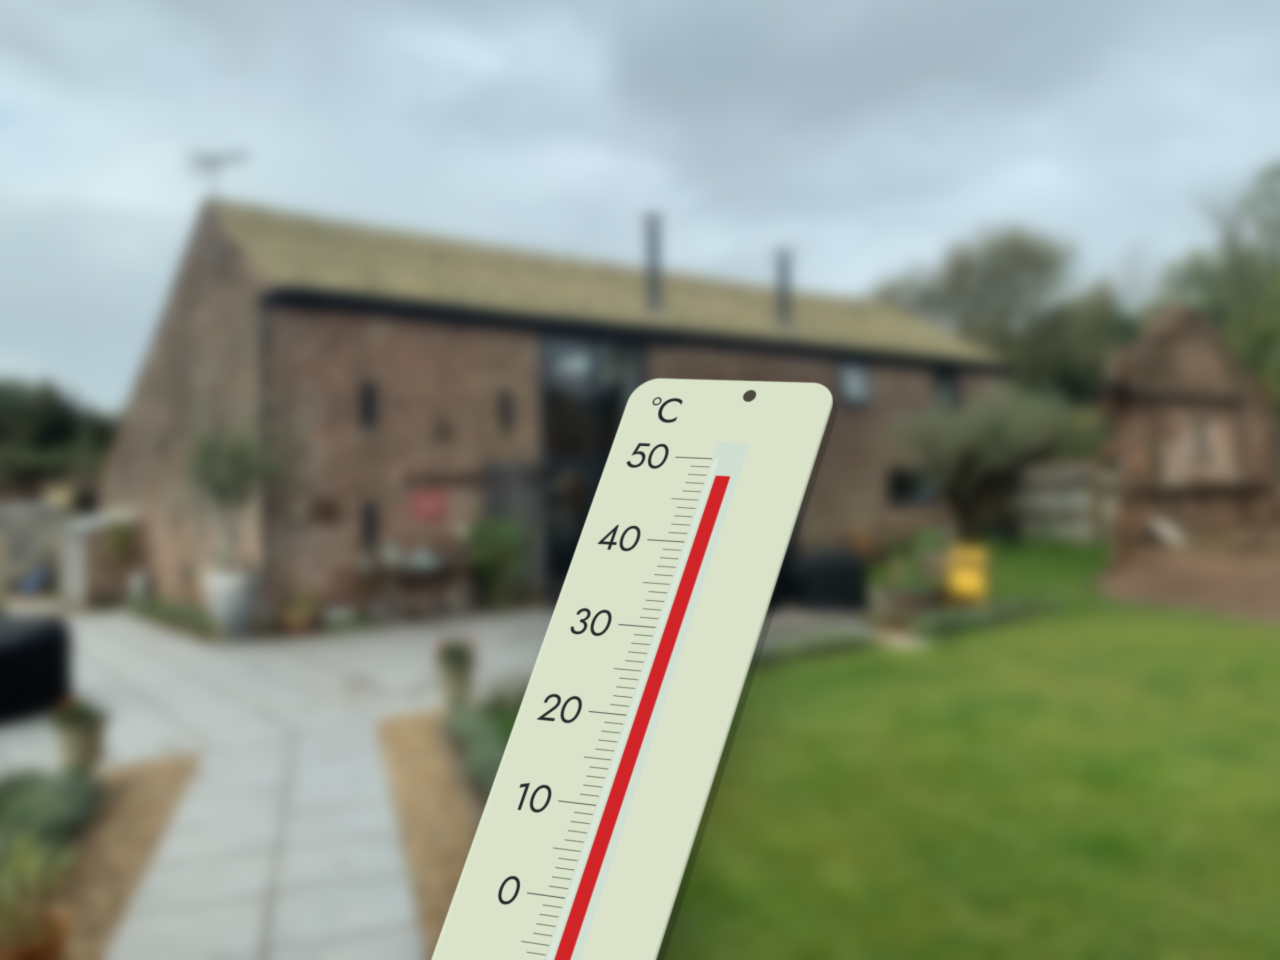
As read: value=48 unit=°C
